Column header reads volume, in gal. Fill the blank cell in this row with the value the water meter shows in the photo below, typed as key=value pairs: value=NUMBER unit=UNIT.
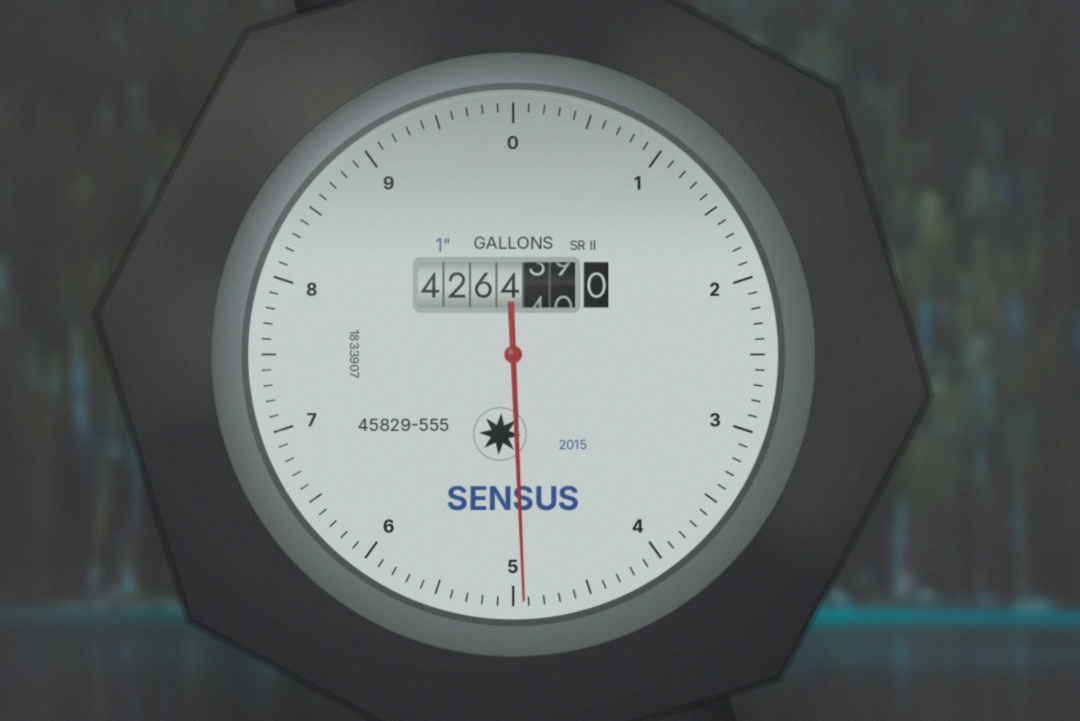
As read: value=4264394.9 unit=gal
